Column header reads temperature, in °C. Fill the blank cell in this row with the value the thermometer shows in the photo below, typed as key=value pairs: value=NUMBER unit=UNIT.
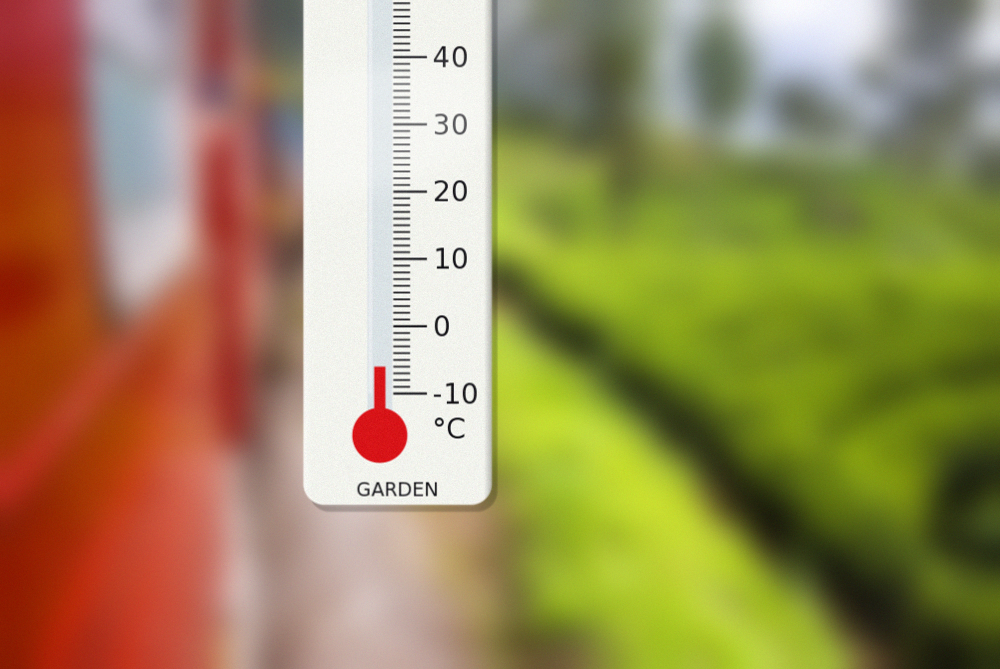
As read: value=-6 unit=°C
